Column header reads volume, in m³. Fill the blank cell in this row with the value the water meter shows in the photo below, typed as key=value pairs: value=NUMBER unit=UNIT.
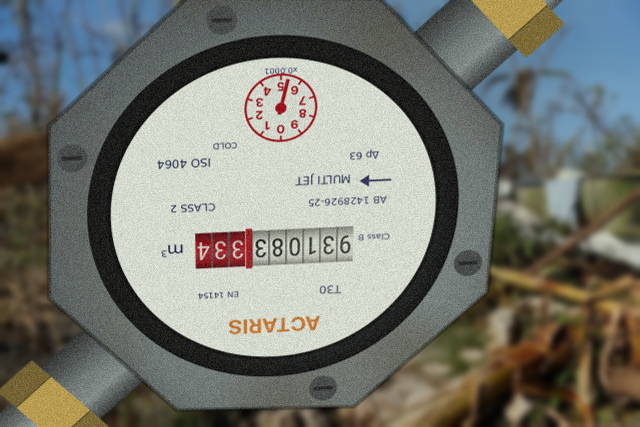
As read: value=931083.3345 unit=m³
